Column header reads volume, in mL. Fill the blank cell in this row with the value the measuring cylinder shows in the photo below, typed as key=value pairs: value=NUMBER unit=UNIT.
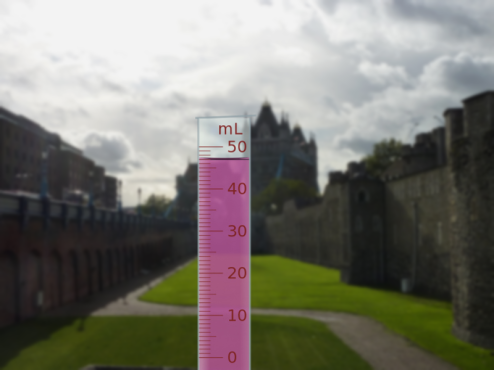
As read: value=47 unit=mL
